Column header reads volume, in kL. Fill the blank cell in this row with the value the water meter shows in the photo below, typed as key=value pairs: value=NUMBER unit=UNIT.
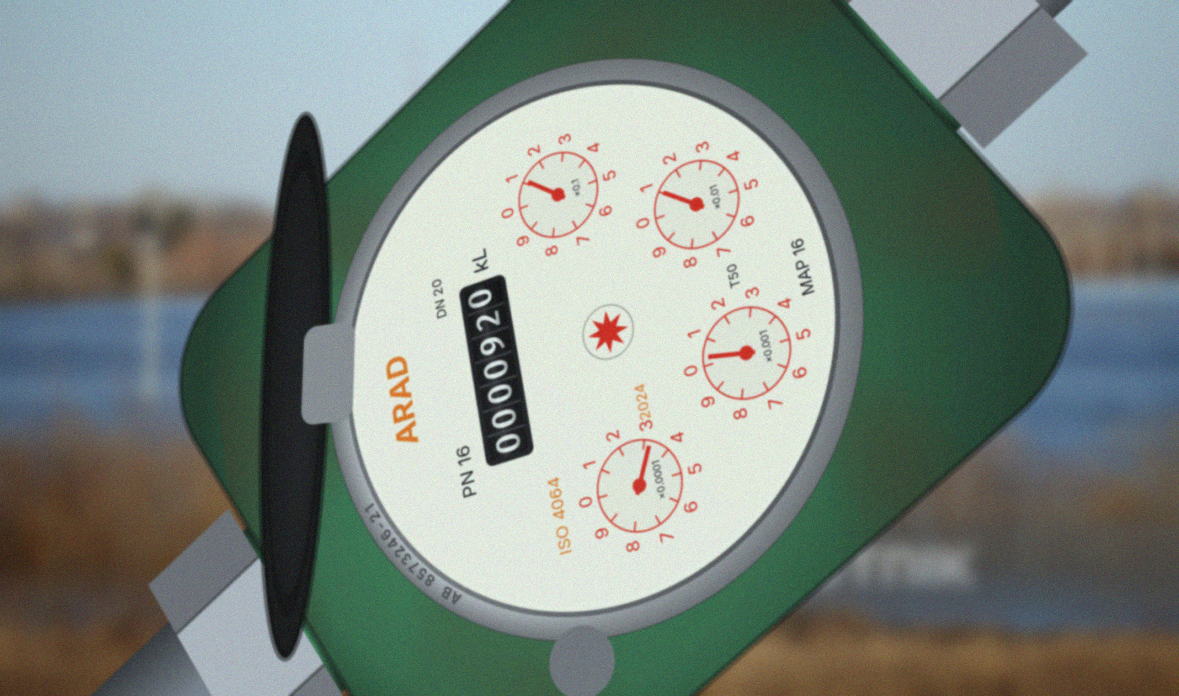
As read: value=920.1103 unit=kL
